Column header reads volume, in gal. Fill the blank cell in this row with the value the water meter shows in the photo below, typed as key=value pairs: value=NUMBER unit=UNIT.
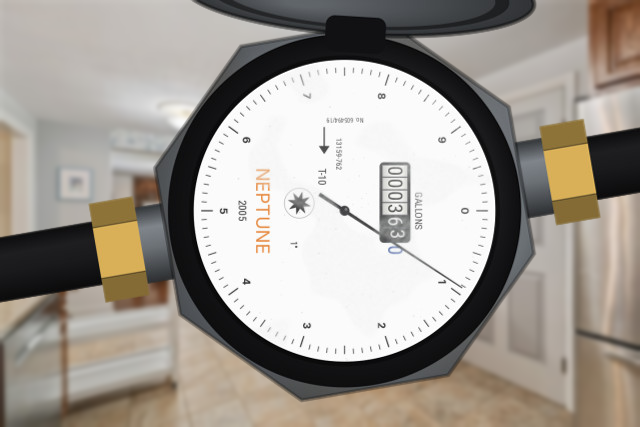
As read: value=3630.9 unit=gal
